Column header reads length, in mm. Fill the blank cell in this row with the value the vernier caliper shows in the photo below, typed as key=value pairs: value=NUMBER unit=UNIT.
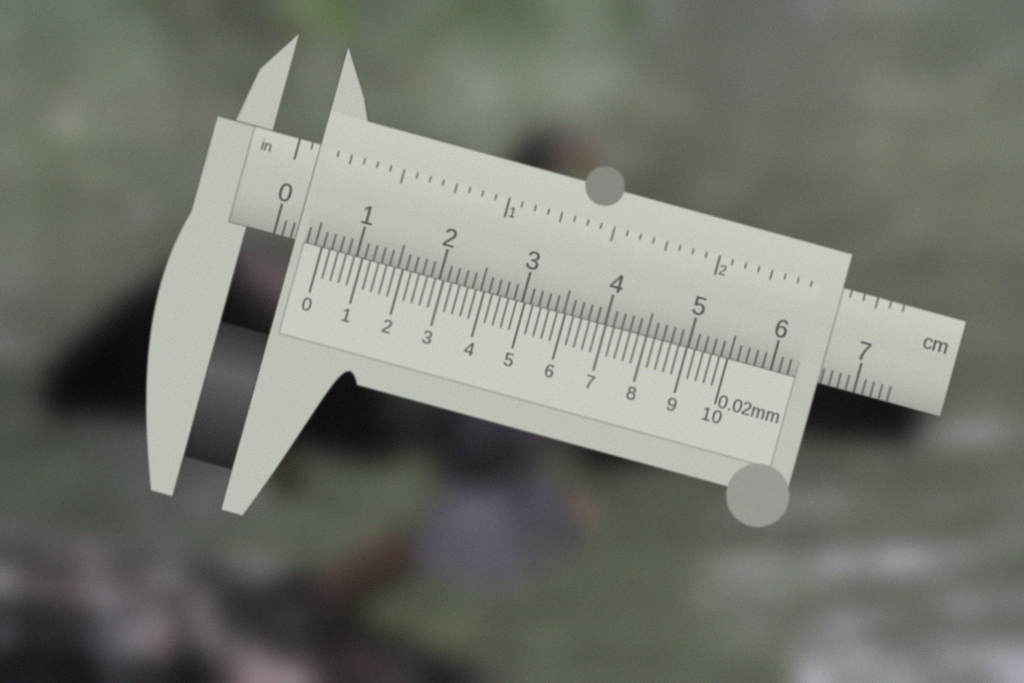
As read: value=5.8 unit=mm
